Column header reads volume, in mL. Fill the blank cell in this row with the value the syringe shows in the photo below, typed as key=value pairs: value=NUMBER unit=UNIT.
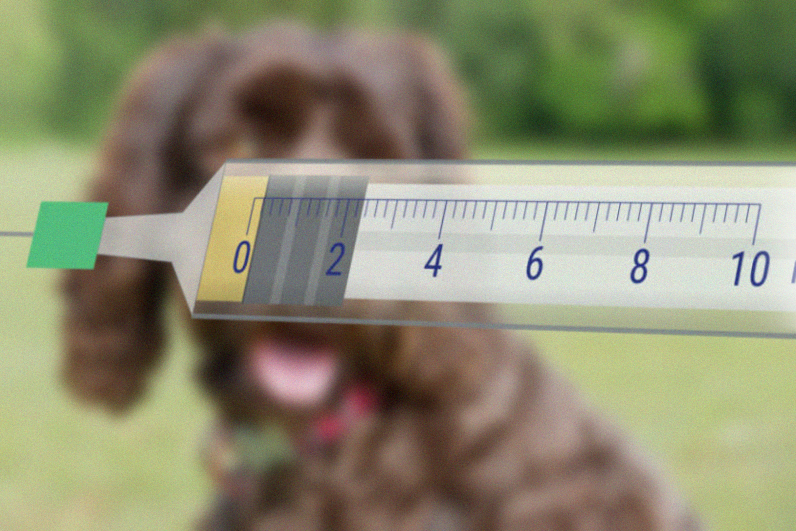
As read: value=0.2 unit=mL
